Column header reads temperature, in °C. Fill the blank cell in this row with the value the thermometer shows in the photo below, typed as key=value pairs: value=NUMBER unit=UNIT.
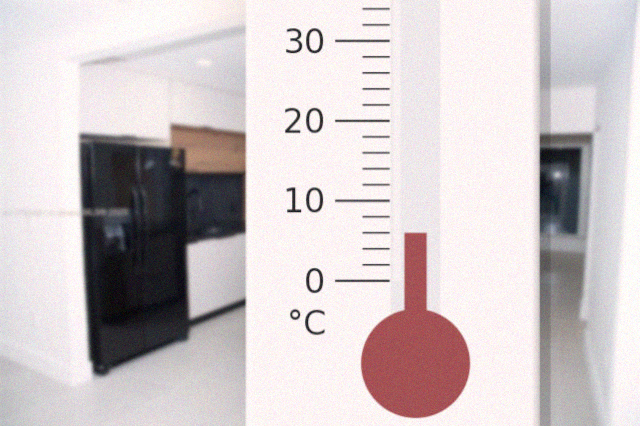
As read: value=6 unit=°C
